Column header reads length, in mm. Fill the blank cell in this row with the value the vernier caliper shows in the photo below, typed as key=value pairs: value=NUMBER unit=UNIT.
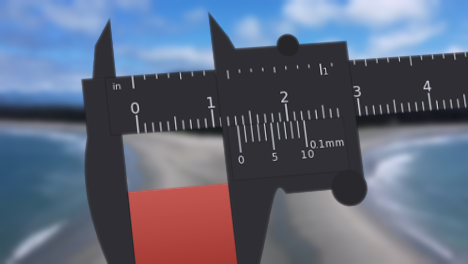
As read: value=13.2 unit=mm
